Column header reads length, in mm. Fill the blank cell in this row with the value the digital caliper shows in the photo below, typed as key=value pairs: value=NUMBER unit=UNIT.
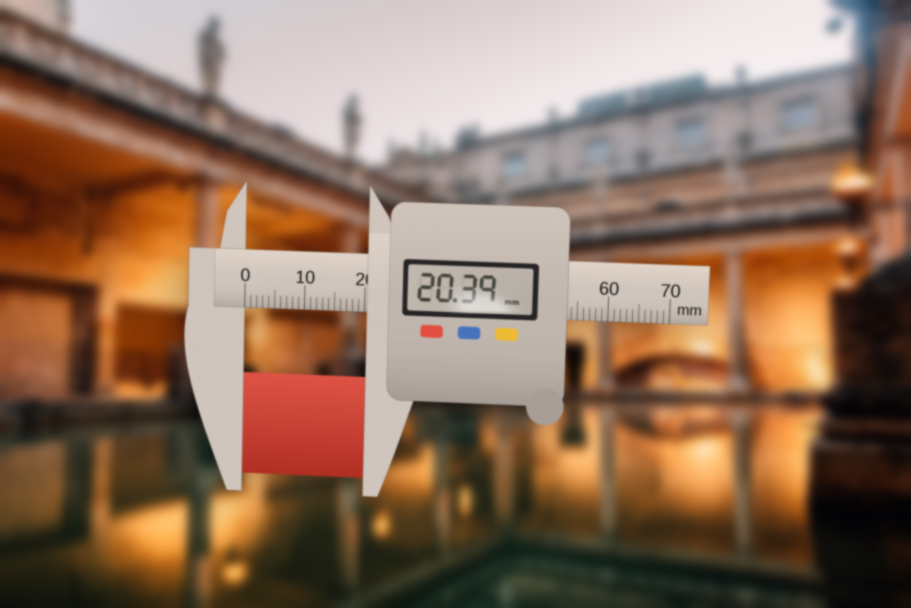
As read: value=20.39 unit=mm
